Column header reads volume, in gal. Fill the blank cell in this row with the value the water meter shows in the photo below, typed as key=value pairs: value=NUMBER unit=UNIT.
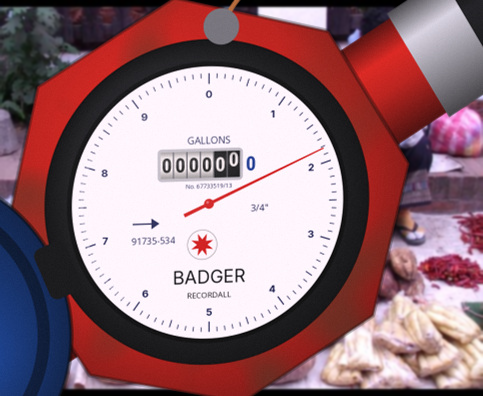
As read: value=1.8 unit=gal
